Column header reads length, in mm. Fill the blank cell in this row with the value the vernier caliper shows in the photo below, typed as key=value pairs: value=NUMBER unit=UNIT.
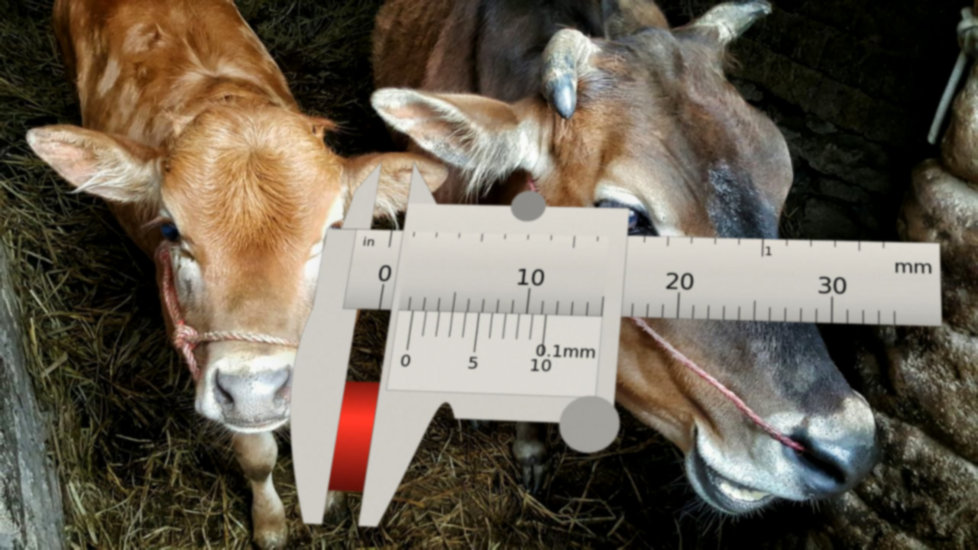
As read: value=2.3 unit=mm
